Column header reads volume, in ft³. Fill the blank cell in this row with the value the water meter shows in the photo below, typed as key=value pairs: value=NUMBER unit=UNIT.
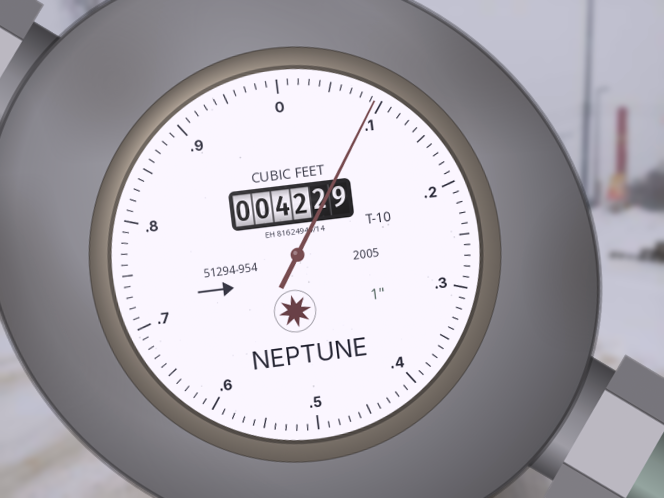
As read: value=4229.09 unit=ft³
